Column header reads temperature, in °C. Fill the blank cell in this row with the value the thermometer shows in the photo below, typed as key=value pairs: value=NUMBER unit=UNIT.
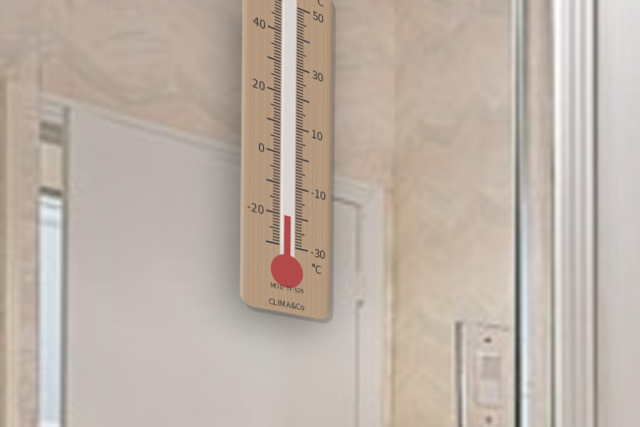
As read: value=-20 unit=°C
